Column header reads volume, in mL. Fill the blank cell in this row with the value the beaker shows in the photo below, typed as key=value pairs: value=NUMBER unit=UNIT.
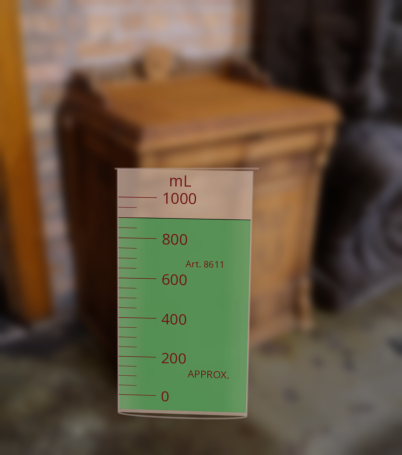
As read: value=900 unit=mL
